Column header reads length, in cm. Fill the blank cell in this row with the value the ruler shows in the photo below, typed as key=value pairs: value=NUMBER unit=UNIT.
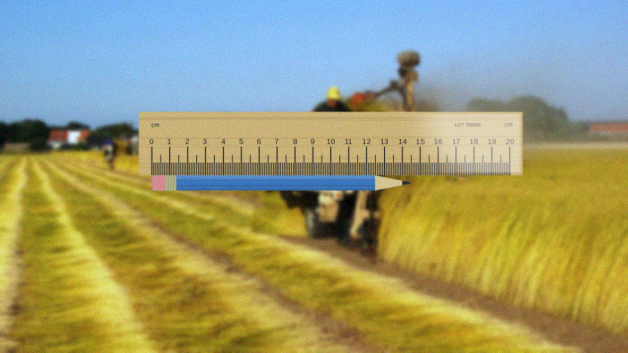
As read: value=14.5 unit=cm
